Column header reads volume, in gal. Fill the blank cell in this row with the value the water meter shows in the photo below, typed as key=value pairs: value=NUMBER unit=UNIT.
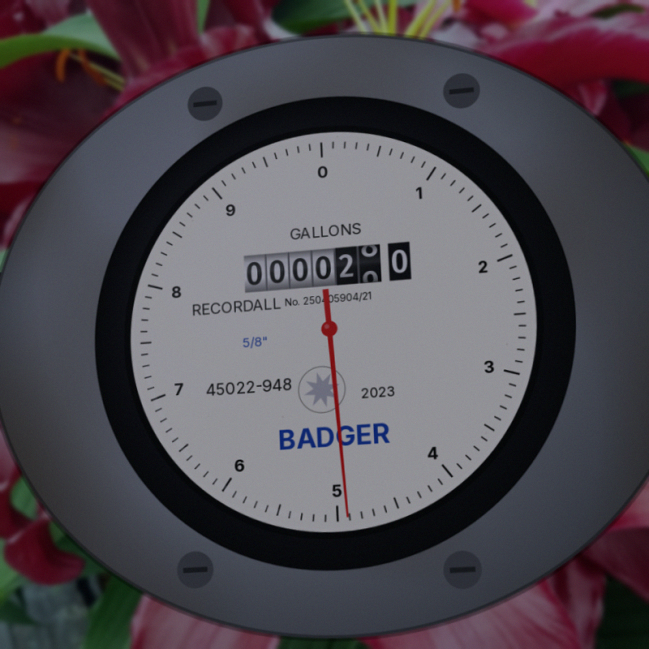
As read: value=284.9 unit=gal
